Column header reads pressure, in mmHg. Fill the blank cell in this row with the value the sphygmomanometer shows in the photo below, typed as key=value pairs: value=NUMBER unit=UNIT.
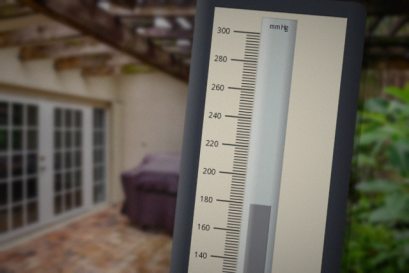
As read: value=180 unit=mmHg
